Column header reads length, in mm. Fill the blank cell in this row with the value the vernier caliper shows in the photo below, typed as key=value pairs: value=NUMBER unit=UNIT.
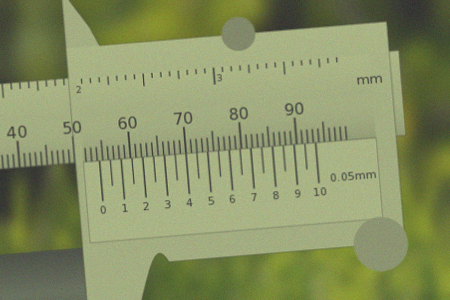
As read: value=54.4 unit=mm
